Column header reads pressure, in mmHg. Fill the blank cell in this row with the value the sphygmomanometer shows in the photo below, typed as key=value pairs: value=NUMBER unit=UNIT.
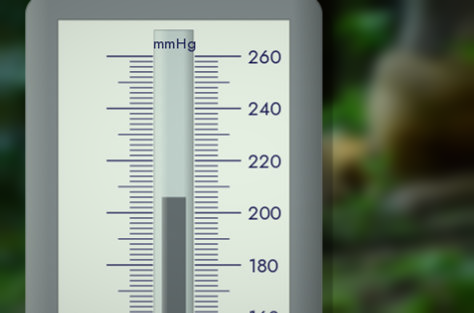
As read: value=206 unit=mmHg
